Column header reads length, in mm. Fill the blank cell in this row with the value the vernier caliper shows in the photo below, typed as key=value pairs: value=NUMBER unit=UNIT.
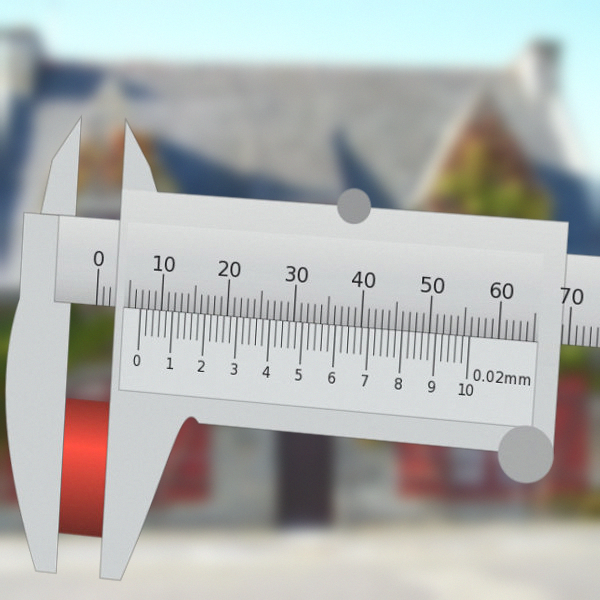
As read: value=6.8 unit=mm
